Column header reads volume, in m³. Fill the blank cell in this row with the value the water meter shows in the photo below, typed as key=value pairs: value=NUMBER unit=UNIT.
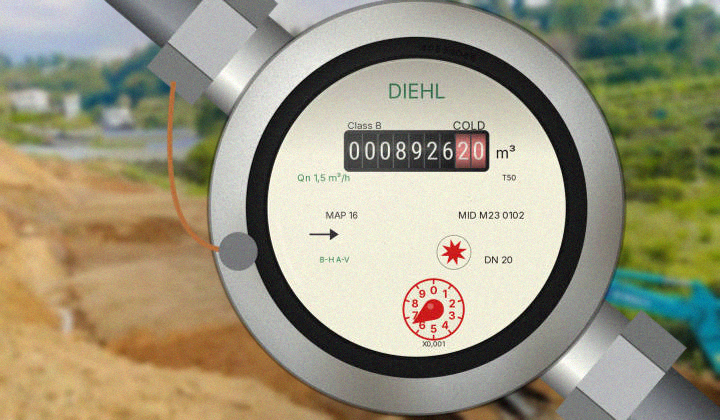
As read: value=8926.206 unit=m³
